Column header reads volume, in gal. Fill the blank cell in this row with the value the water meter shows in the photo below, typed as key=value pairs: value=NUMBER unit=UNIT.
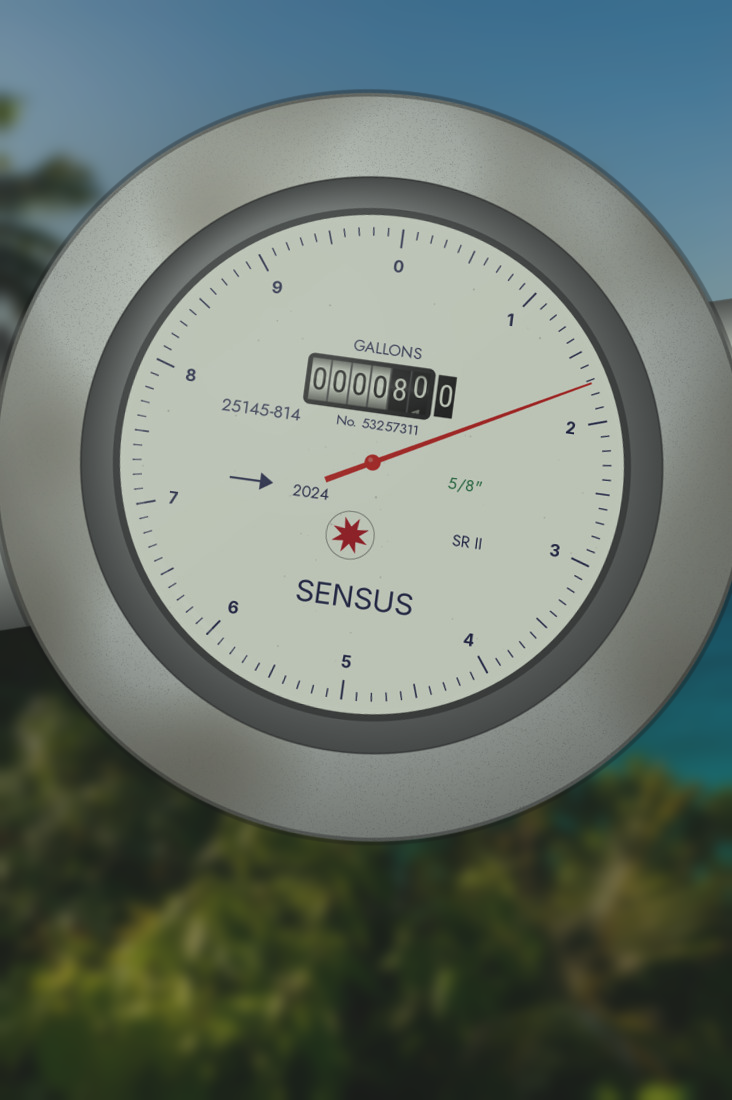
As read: value=801.7 unit=gal
